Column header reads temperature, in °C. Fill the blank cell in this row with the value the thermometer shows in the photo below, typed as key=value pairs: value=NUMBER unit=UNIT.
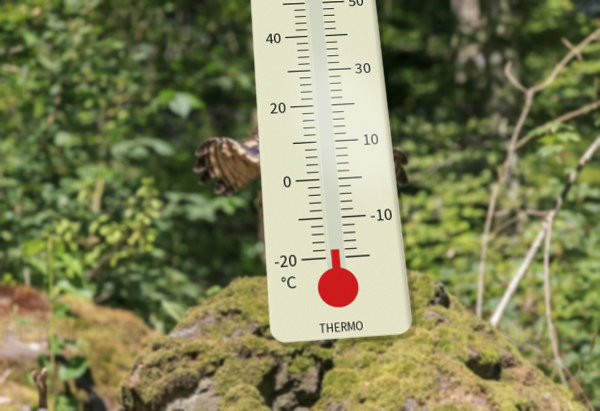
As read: value=-18 unit=°C
